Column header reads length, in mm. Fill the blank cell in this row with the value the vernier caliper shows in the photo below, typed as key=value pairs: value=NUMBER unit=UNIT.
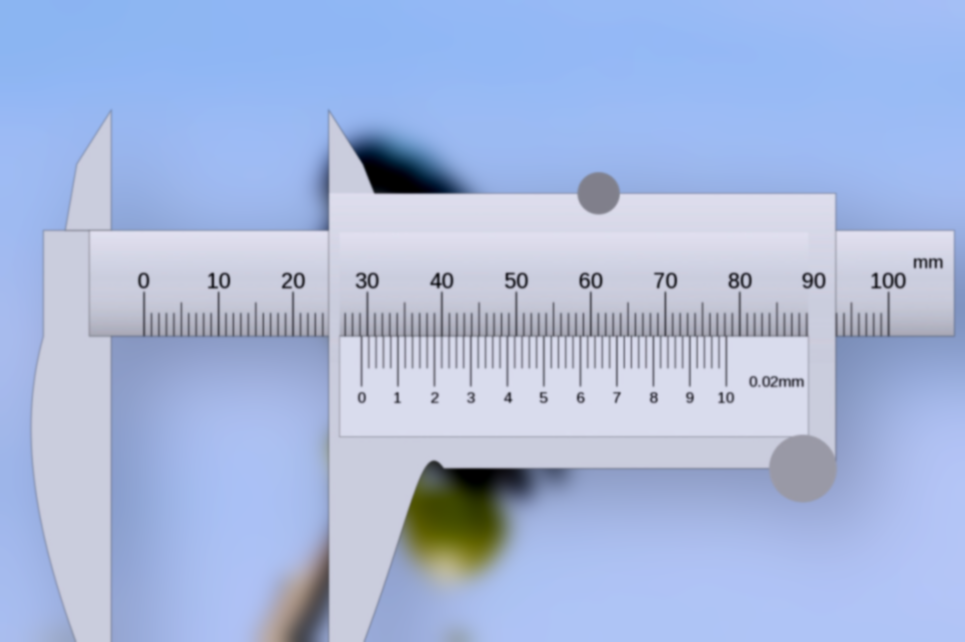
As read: value=29.2 unit=mm
